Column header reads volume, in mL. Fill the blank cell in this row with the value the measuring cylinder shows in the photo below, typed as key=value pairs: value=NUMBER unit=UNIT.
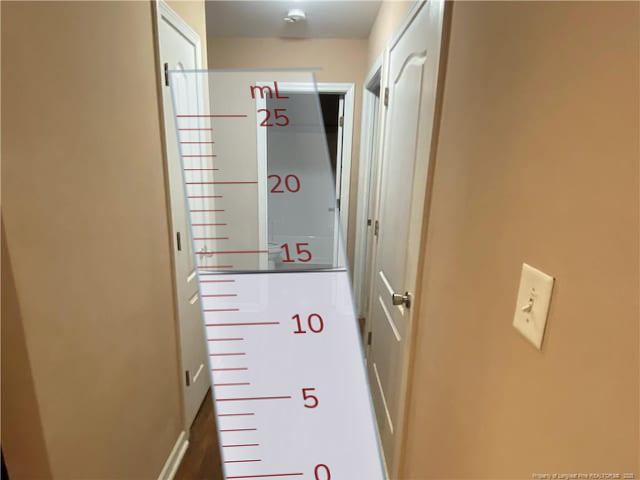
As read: value=13.5 unit=mL
